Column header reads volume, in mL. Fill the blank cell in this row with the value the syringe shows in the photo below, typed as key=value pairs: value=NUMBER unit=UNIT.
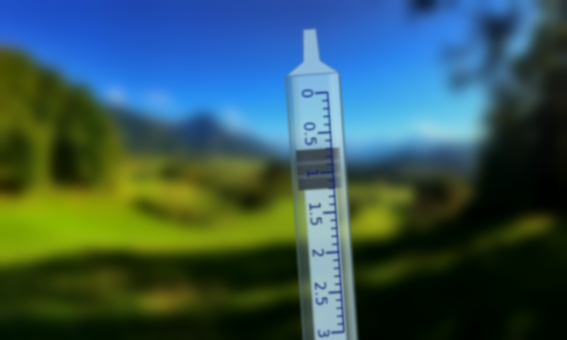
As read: value=0.7 unit=mL
